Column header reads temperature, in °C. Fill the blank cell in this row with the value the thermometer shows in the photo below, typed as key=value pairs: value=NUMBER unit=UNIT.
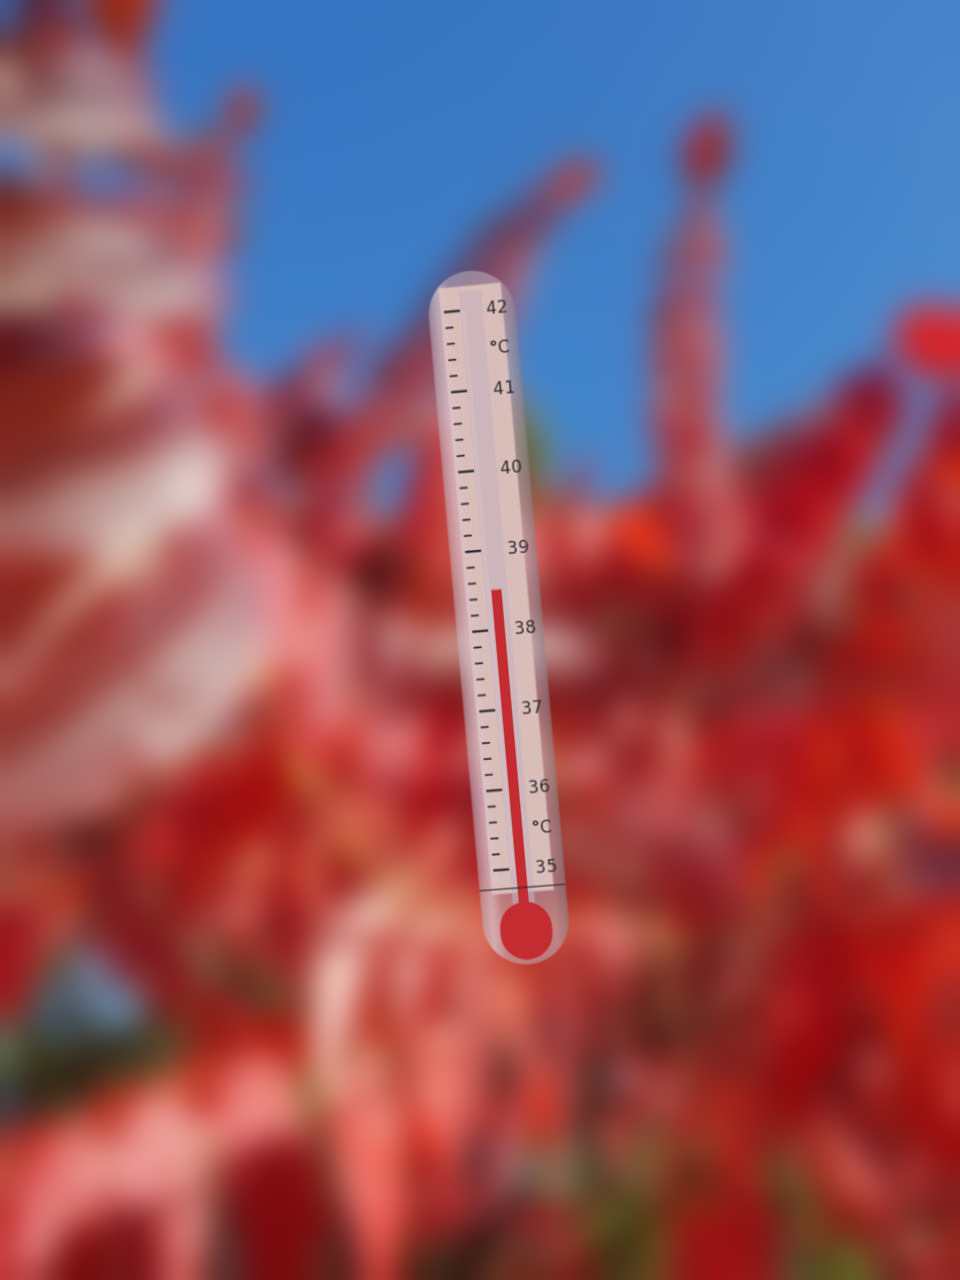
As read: value=38.5 unit=°C
